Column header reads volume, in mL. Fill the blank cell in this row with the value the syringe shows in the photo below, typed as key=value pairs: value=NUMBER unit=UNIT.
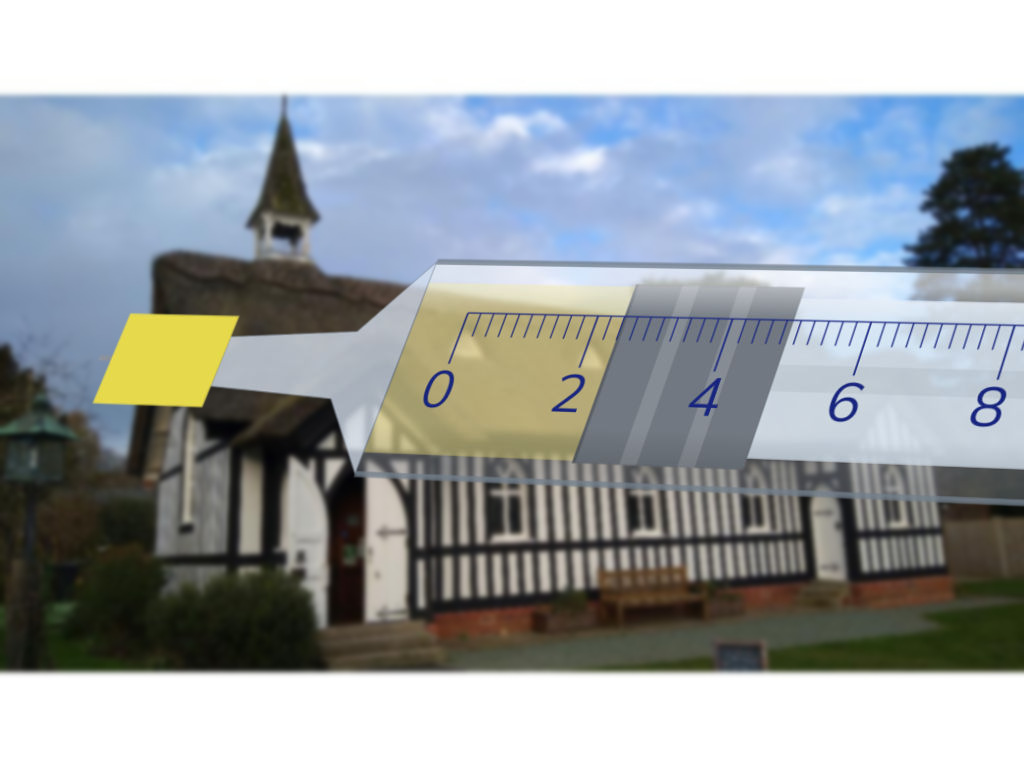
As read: value=2.4 unit=mL
